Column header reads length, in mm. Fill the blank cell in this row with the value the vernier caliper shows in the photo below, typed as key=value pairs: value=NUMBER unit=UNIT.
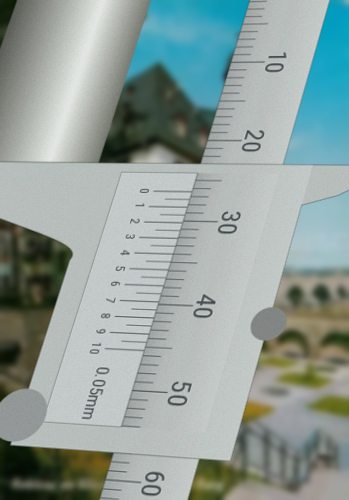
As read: value=26.4 unit=mm
